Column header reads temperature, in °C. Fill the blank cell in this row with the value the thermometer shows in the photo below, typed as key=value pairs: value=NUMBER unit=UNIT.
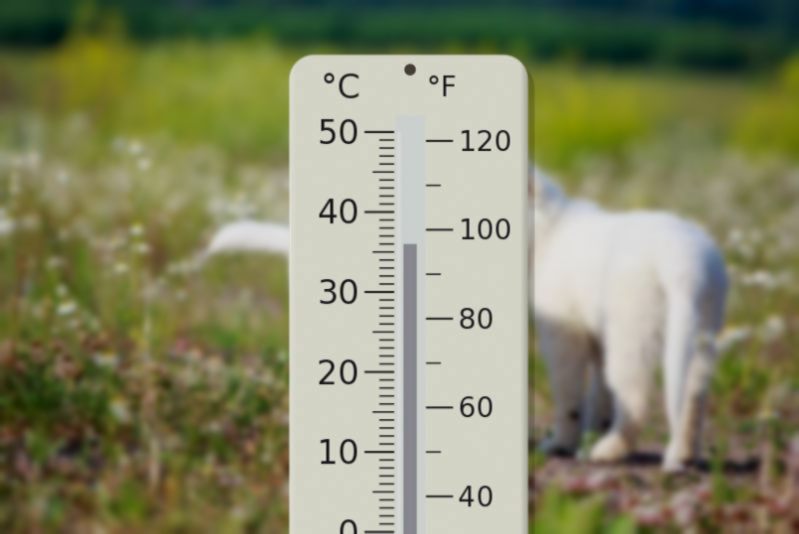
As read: value=36 unit=°C
